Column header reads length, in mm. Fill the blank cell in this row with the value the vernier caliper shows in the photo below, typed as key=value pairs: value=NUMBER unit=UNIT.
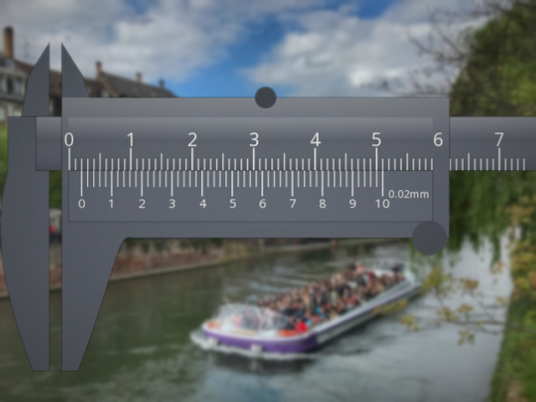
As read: value=2.0 unit=mm
